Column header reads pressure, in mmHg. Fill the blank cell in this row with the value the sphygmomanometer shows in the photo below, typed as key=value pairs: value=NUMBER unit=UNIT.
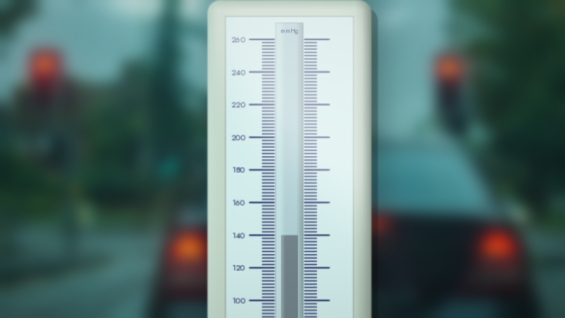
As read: value=140 unit=mmHg
